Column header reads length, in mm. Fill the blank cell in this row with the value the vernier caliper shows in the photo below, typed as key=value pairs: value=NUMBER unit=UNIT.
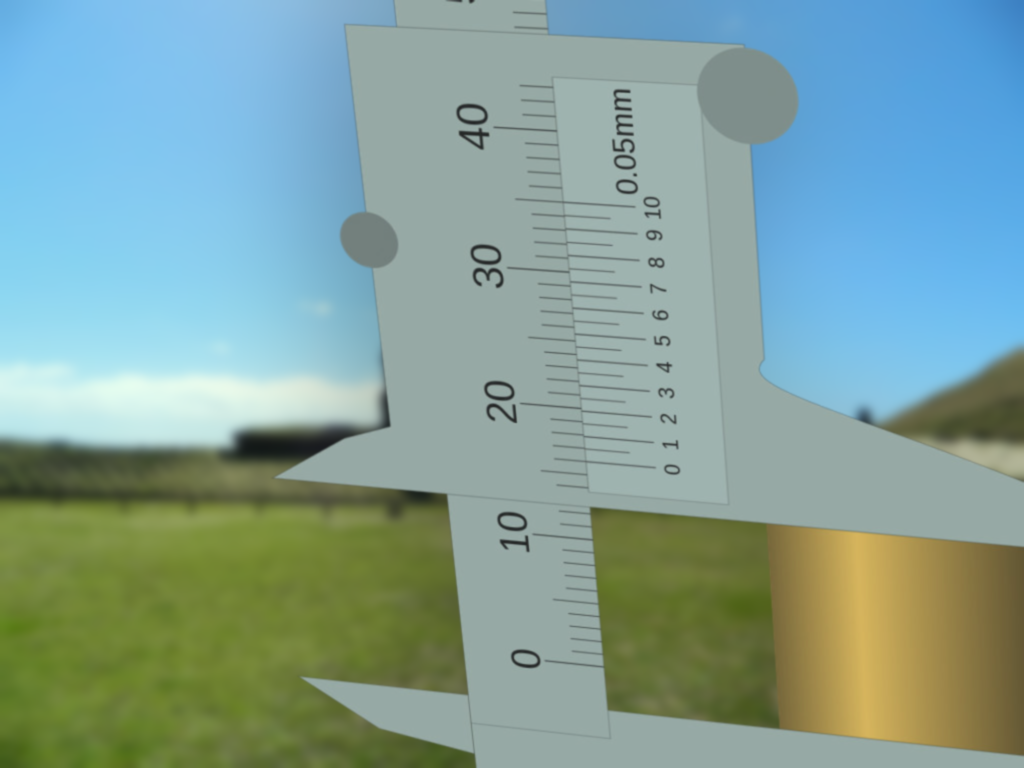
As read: value=16.0 unit=mm
